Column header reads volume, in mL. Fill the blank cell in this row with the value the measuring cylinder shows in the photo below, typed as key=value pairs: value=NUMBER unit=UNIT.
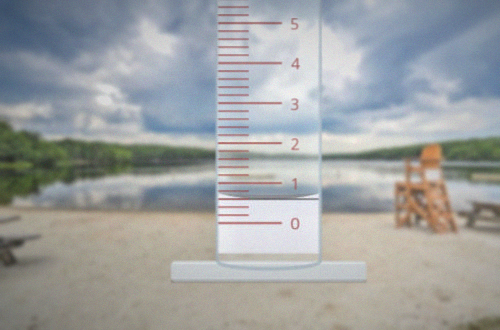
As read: value=0.6 unit=mL
